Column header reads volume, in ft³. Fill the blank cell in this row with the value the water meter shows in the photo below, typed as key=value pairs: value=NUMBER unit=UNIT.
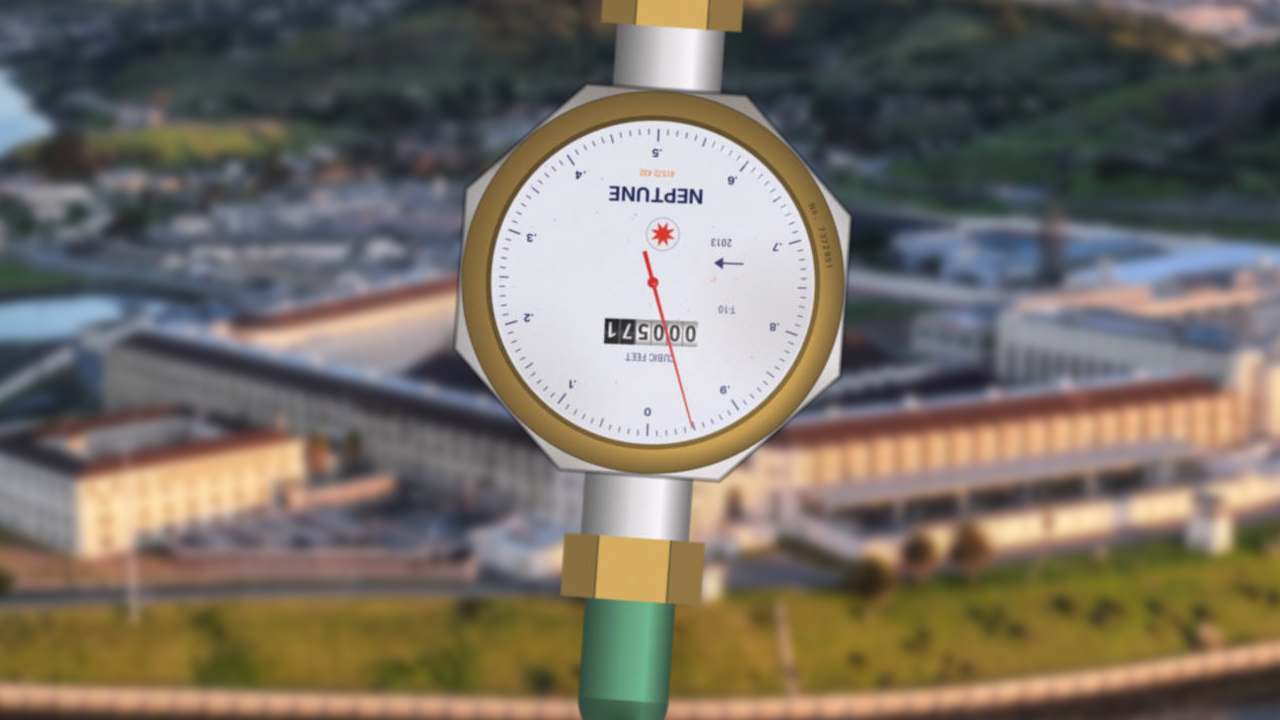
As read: value=570.95 unit=ft³
